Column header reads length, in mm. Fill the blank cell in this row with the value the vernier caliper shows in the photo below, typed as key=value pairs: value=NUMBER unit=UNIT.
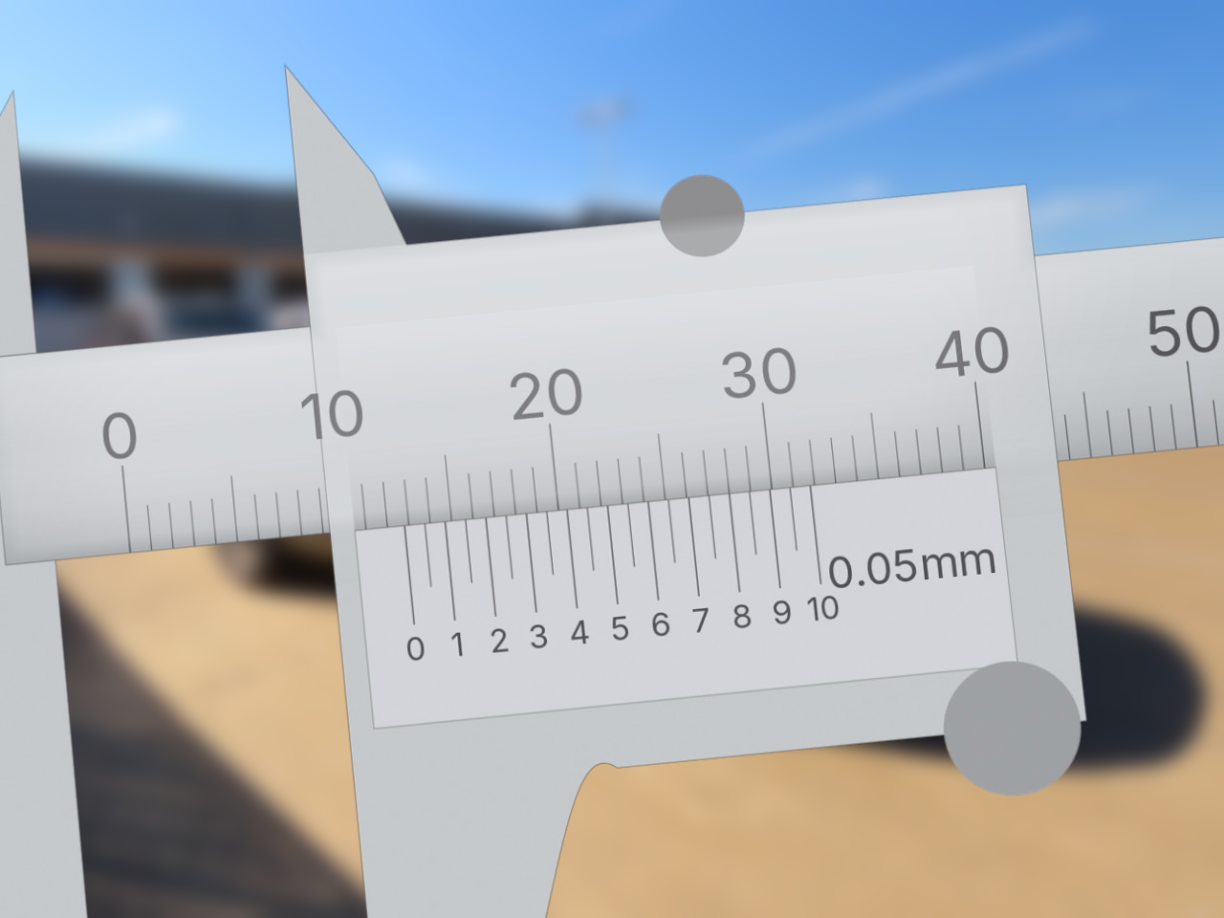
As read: value=12.8 unit=mm
